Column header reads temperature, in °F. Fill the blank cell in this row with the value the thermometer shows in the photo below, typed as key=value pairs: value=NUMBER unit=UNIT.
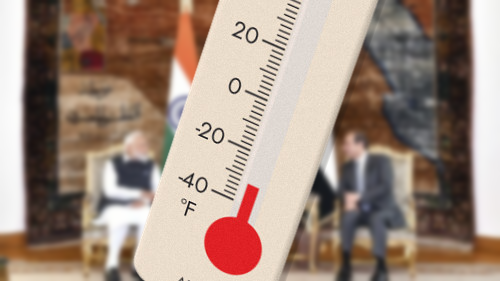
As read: value=-32 unit=°F
